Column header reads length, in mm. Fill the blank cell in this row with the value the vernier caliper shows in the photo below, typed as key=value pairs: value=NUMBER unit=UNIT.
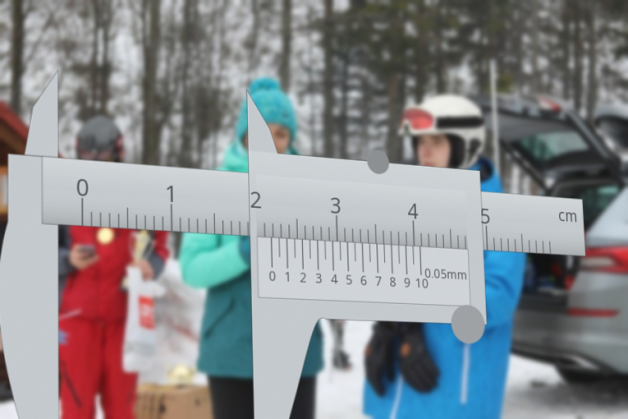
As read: value=21.8 unit=mm
